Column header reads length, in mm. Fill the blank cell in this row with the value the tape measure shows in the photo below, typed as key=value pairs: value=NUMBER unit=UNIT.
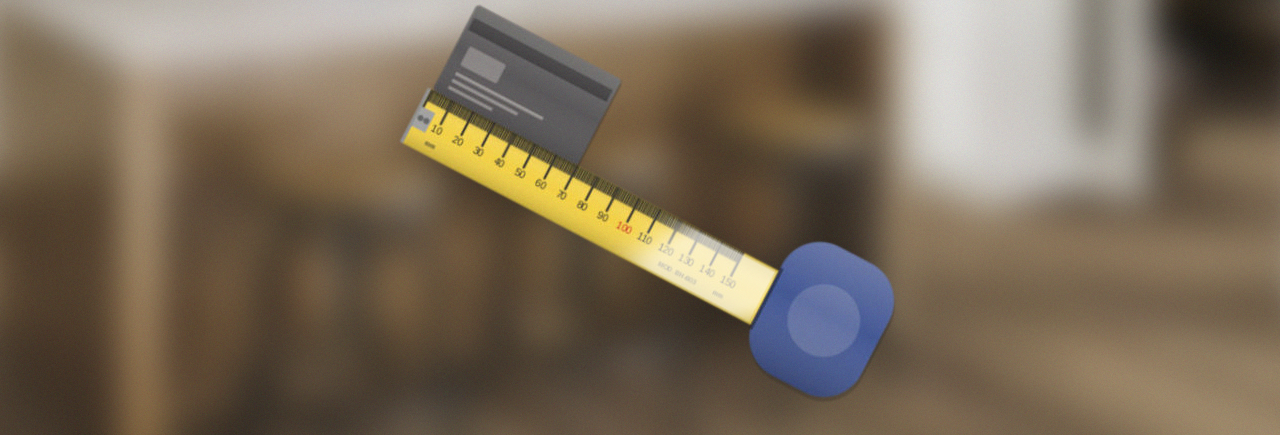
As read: value=70 unit=mm
